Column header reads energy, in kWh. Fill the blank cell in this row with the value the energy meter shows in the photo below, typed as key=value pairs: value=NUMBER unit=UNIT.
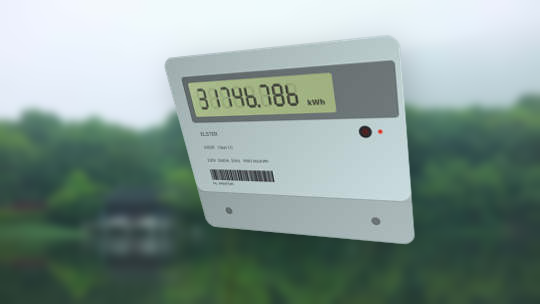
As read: value=31746.786 unit=kWh
